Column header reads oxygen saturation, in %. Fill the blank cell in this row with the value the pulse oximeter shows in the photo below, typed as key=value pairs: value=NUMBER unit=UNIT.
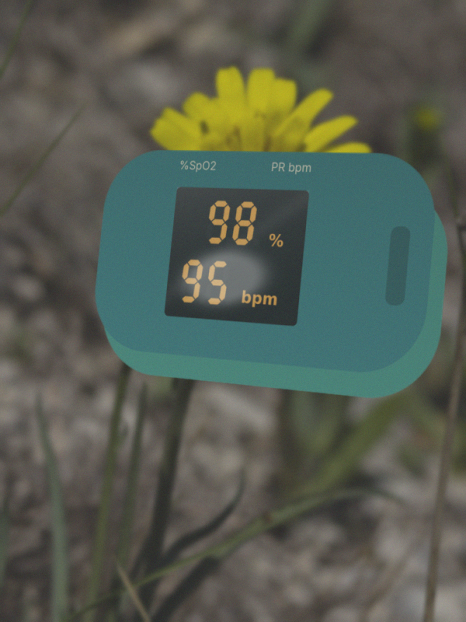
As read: value=98 unit=%
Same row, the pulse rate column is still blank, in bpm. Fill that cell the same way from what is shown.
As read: value=95 unit=bpm
